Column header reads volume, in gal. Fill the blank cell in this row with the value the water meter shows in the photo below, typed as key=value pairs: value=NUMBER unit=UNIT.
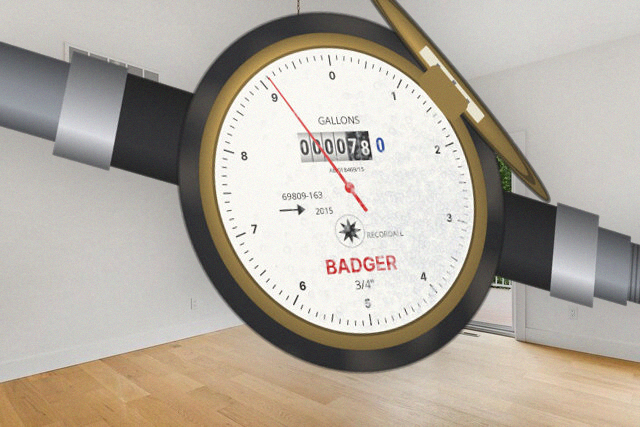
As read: value=779.1 unit=gal
